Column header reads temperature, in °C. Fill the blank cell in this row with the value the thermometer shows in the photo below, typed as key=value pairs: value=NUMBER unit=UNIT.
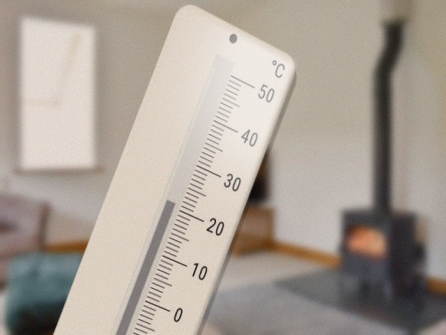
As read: value=21 unit=°C
